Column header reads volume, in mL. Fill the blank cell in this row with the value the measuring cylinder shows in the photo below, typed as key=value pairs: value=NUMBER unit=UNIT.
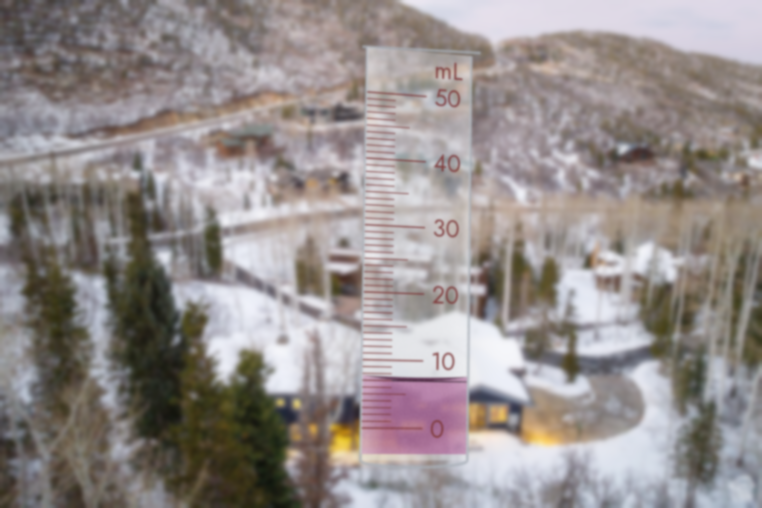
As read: value=7 unit=mL
